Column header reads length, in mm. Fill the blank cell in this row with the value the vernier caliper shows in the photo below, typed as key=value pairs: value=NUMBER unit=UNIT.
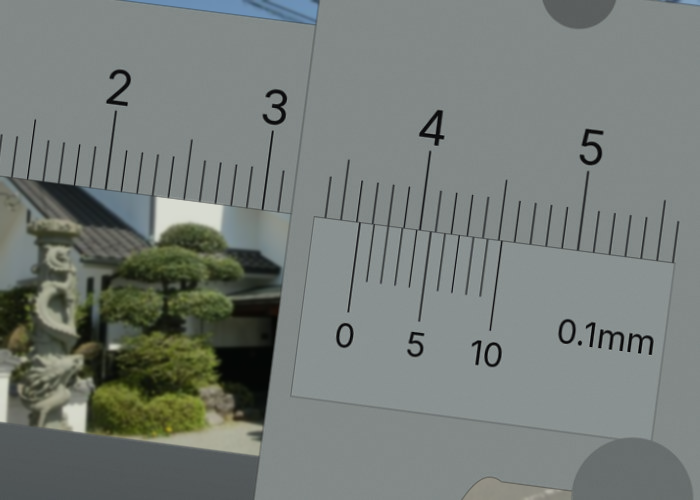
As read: value=36.2 unit=mm
